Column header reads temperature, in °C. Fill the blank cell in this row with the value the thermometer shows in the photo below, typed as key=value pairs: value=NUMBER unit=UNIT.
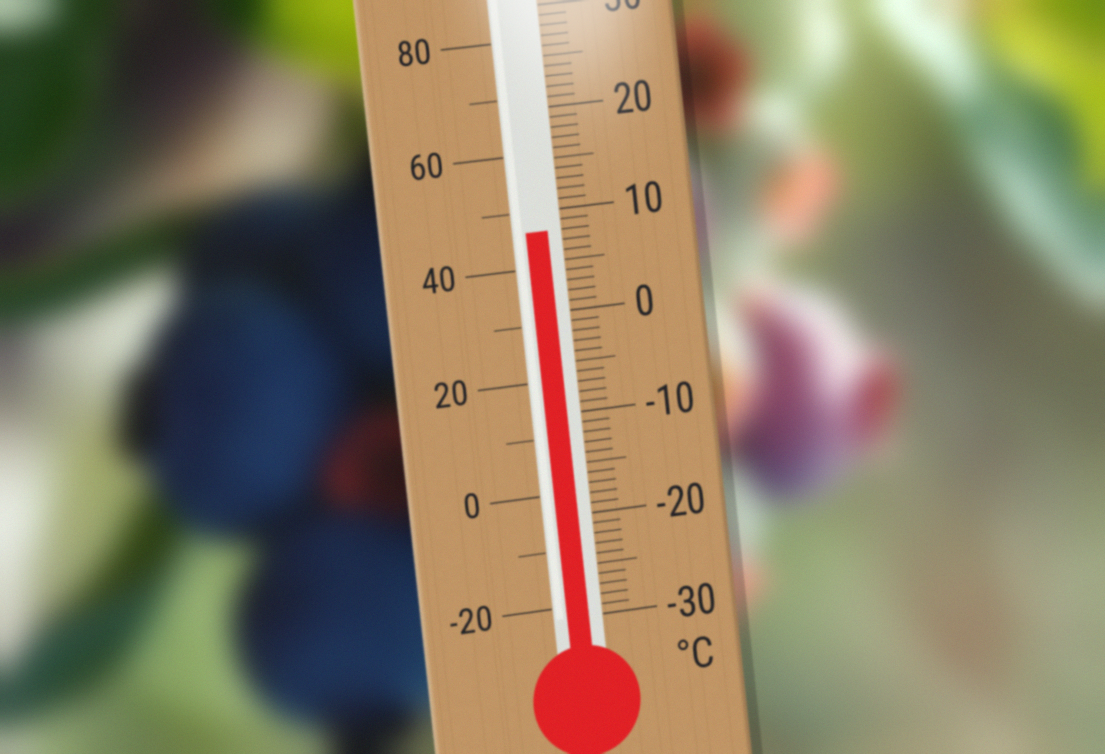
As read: value=8 unit=°C
